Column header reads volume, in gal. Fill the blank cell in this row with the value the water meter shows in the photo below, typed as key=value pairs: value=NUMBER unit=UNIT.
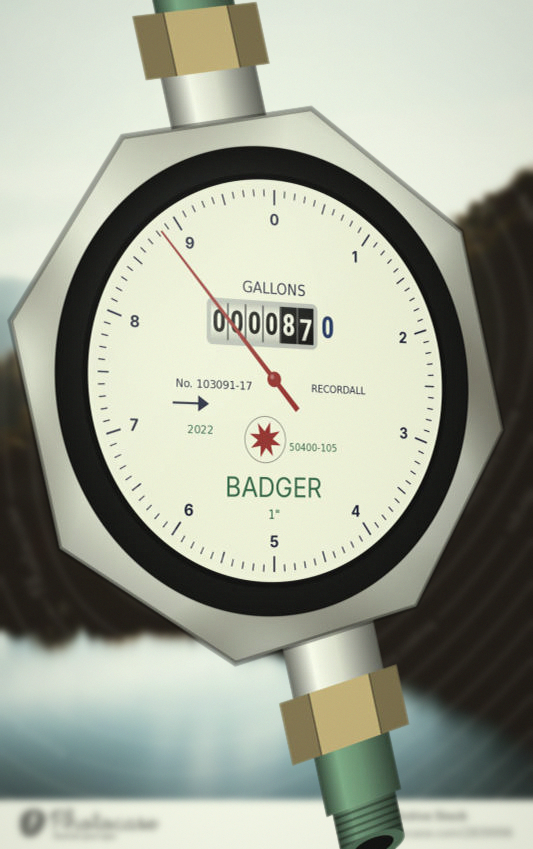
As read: value=868.8 unit=gal
